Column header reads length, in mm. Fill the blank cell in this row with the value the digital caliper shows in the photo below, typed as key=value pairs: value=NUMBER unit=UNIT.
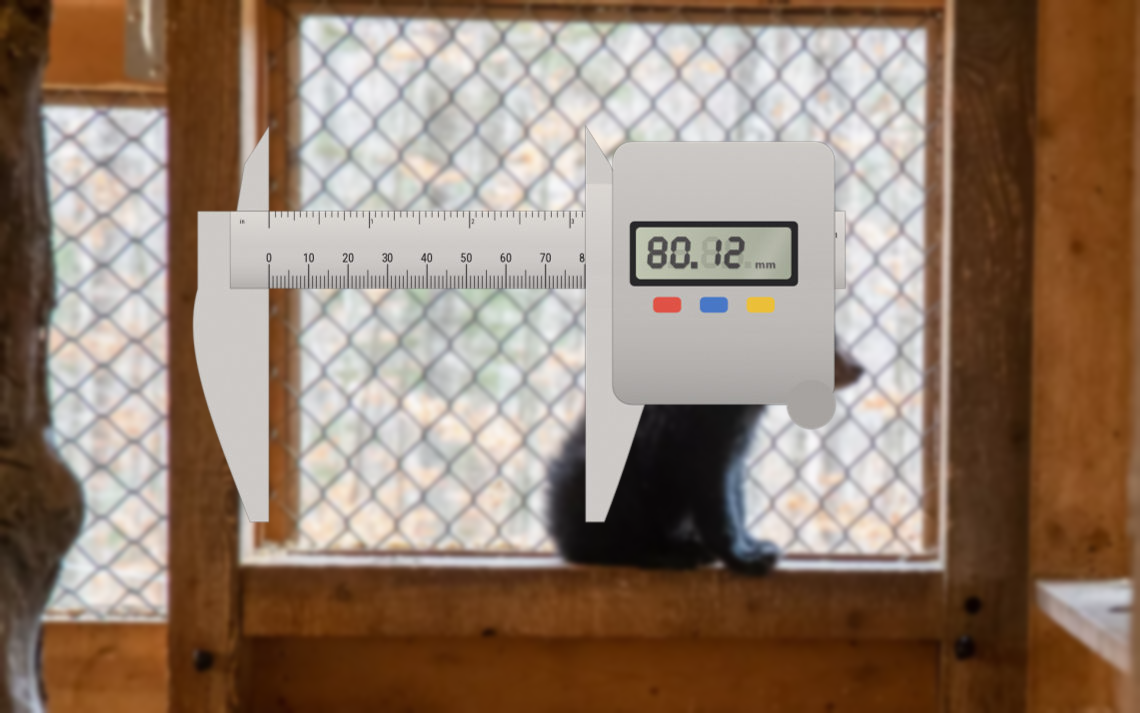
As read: value=80.12 unit=mm
